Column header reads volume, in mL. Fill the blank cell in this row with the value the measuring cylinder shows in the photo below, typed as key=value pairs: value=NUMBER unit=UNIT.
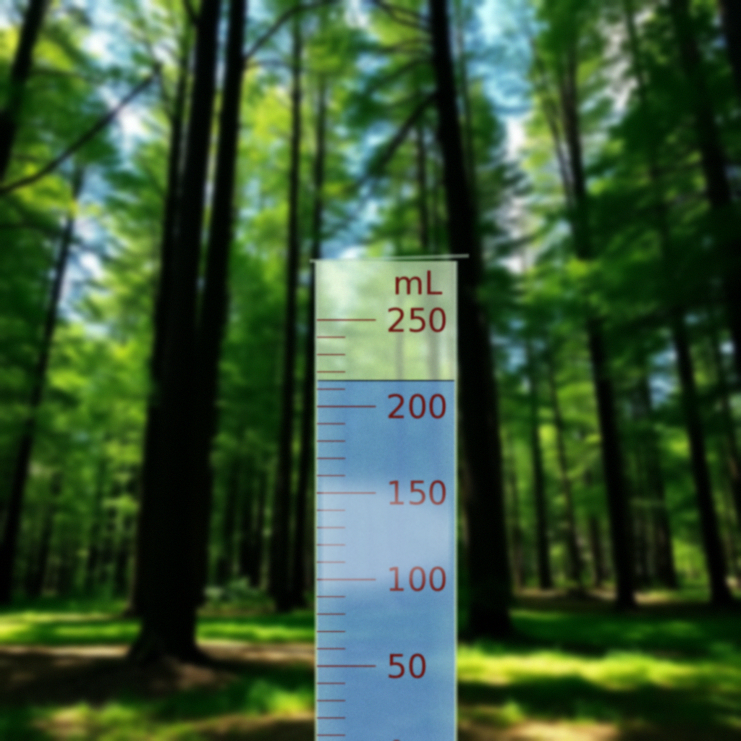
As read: value=215 unit=mL
